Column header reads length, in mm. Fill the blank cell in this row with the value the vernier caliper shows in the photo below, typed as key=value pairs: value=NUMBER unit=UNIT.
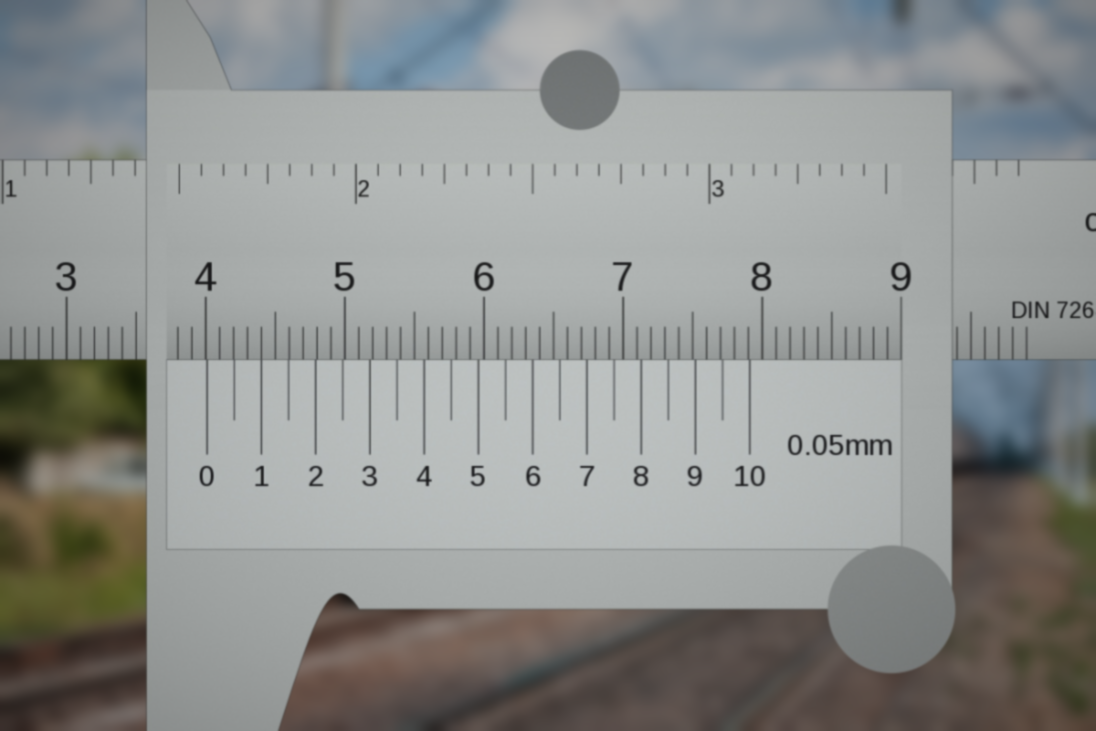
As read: value=40.1 unit=mm
